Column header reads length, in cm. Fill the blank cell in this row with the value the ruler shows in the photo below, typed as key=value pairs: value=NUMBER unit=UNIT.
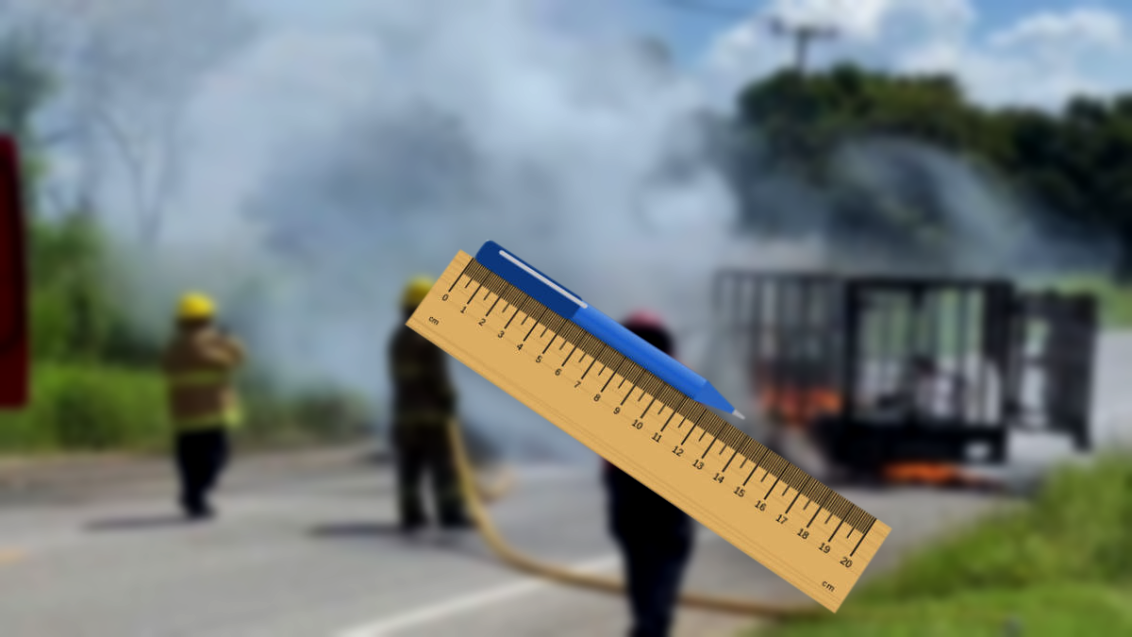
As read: value=13.5 unit=cm
